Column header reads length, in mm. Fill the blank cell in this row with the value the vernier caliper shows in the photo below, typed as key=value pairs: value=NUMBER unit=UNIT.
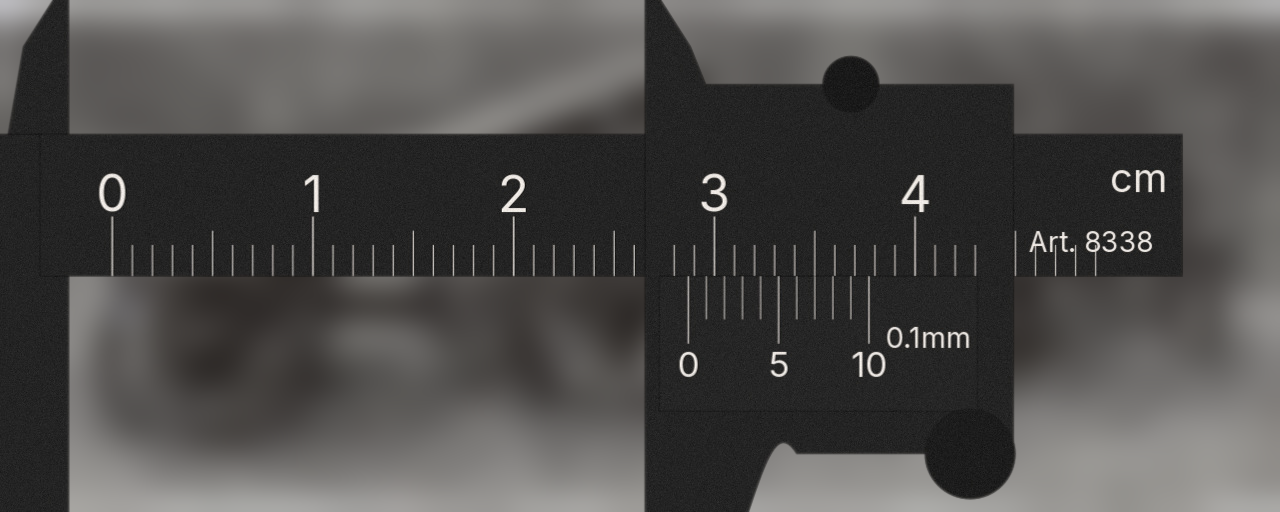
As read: value=28.7 unit=mm
